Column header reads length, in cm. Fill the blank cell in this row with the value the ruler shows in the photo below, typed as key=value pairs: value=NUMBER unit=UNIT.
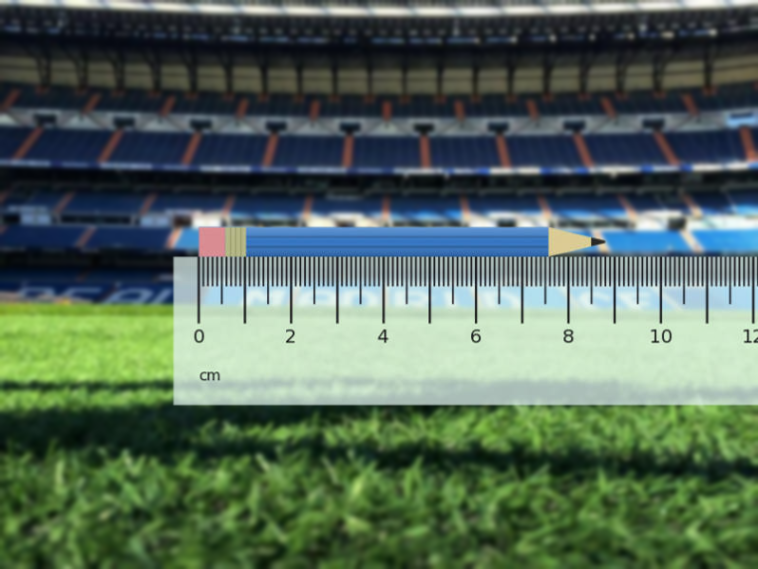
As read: value=8.8 unit=cm
